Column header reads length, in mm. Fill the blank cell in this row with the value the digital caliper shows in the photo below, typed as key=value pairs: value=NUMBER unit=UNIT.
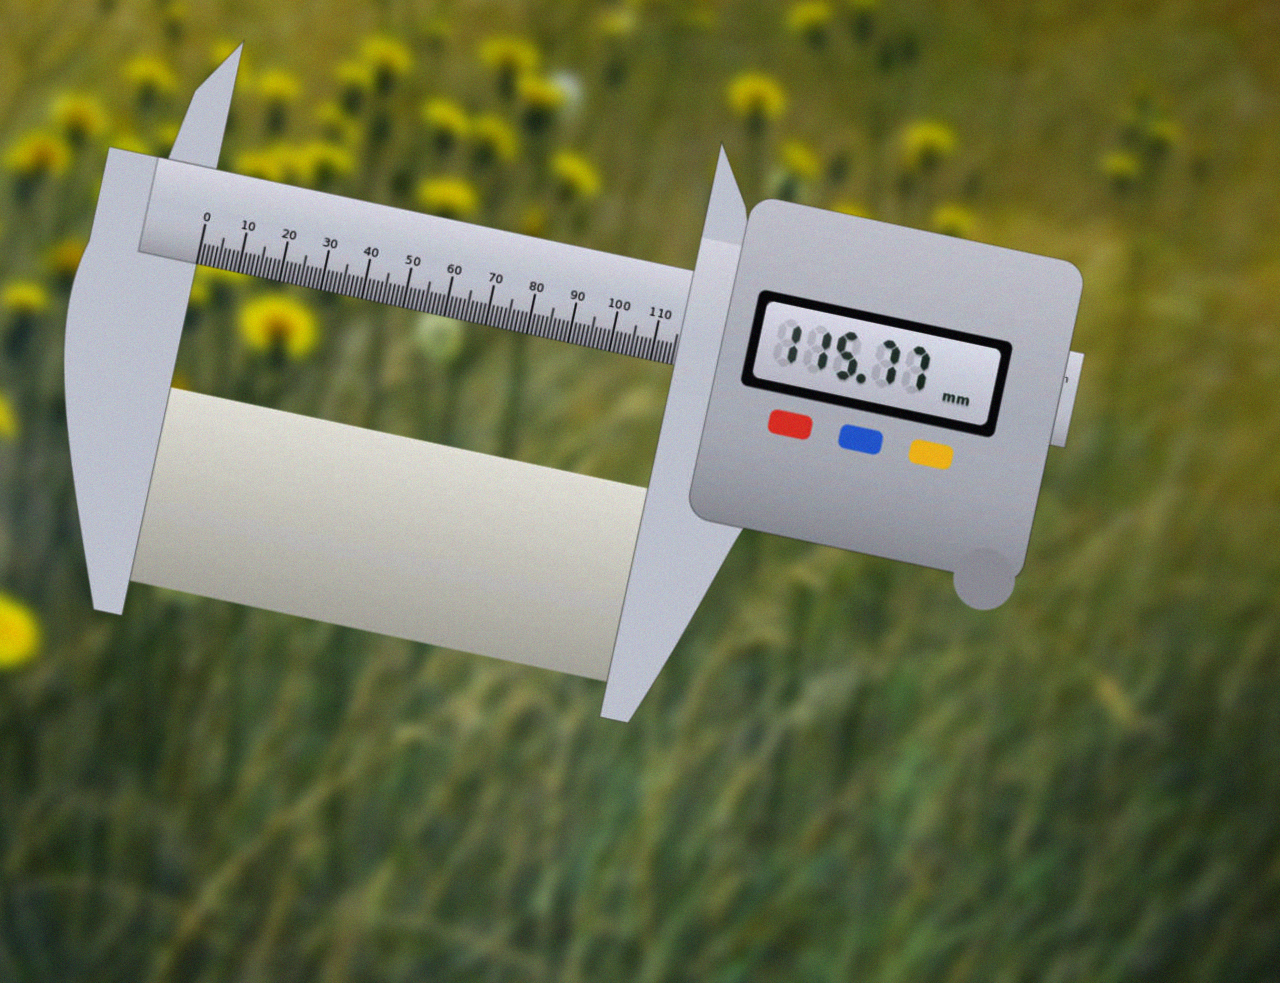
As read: value=115.77 unit=mm
